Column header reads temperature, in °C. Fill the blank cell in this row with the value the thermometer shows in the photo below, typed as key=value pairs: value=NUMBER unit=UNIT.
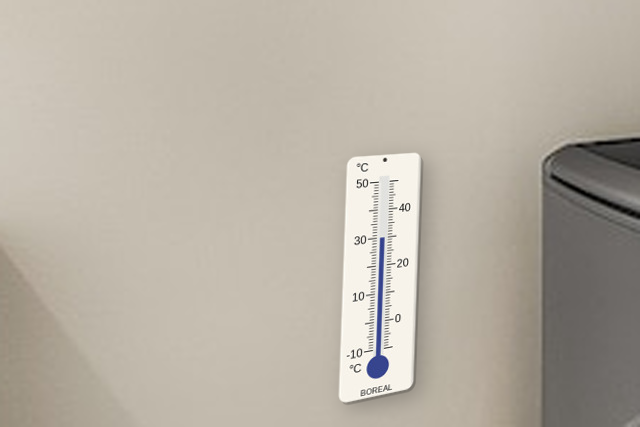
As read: value=30 unit=°C
